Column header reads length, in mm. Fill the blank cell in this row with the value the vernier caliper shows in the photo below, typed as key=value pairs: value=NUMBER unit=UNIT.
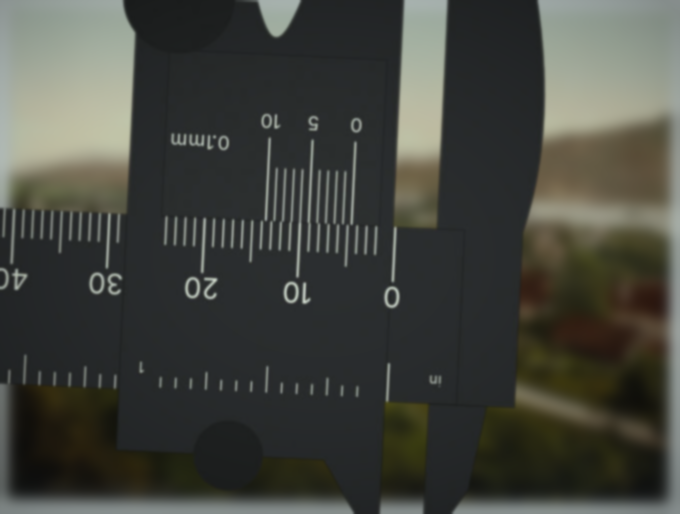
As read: value=4.6 unit=mm
